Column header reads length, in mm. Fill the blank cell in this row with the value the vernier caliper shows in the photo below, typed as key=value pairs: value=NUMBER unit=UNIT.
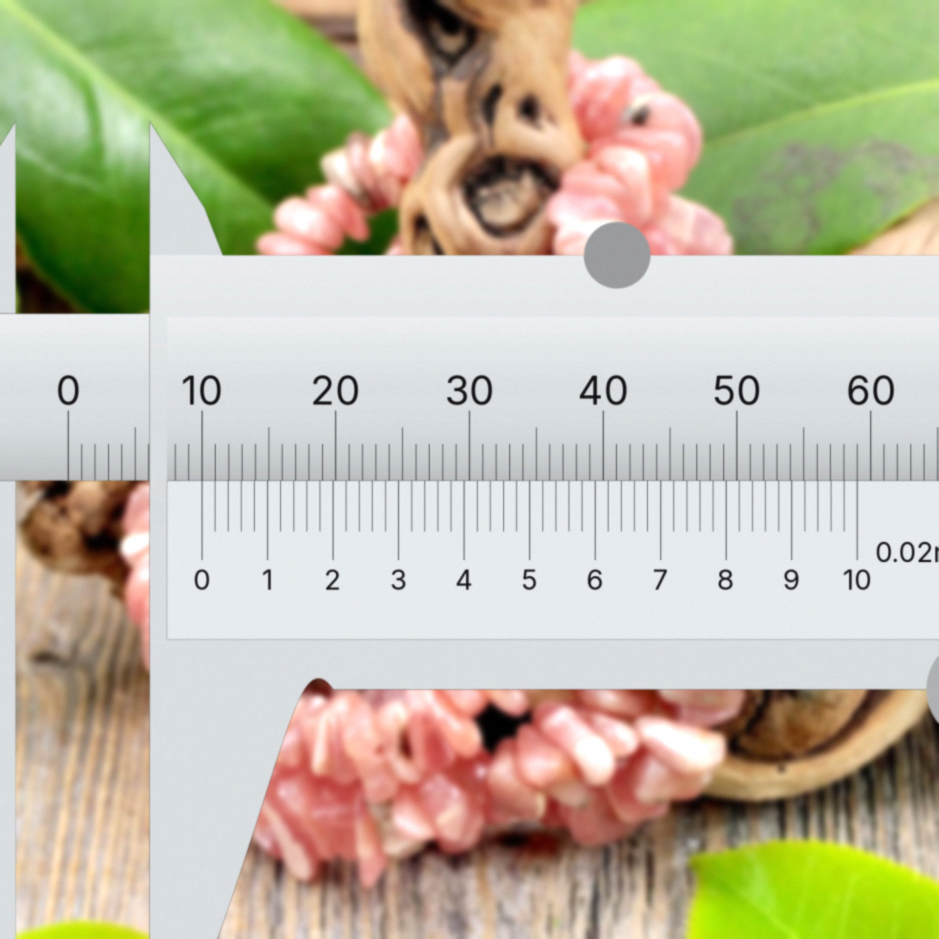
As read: value=10.0 unit=mm
